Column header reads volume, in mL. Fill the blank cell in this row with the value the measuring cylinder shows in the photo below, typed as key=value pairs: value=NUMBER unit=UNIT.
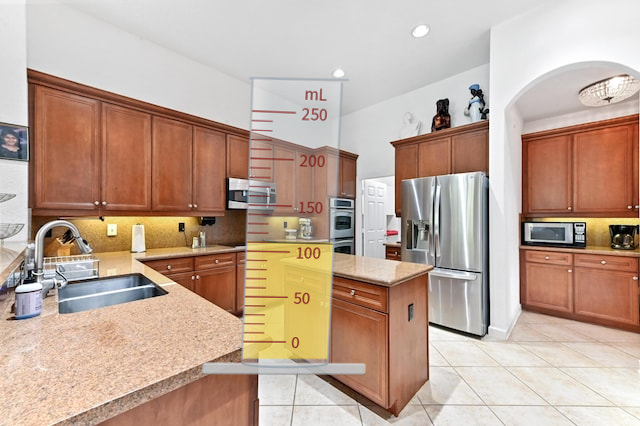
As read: value=110 unit=mL
